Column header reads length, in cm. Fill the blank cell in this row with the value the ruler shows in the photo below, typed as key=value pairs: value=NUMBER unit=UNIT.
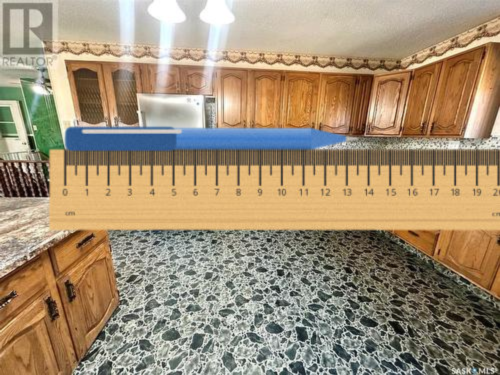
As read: value=13.5 unit=cm
